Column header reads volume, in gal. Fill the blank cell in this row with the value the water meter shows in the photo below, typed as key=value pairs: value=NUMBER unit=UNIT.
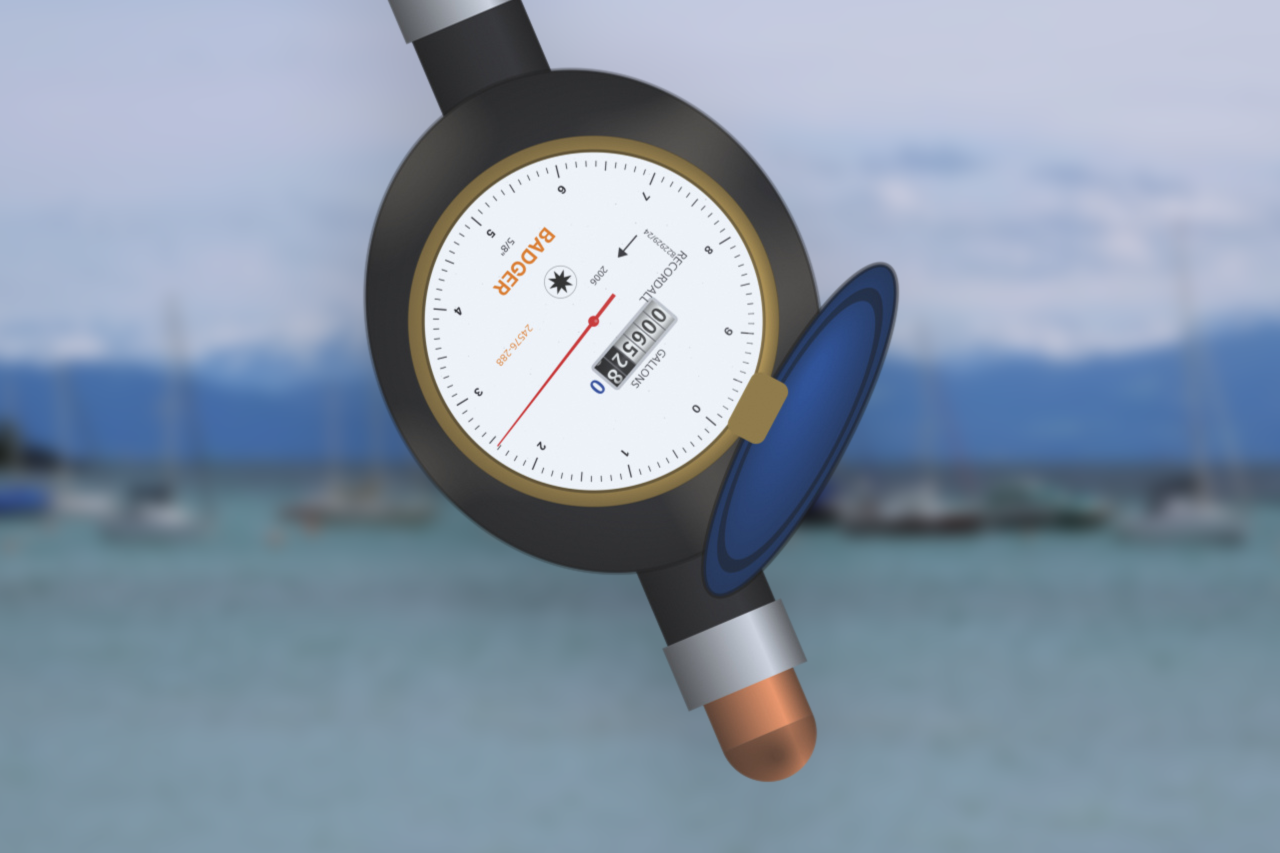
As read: value=65282.4 unit=gal
